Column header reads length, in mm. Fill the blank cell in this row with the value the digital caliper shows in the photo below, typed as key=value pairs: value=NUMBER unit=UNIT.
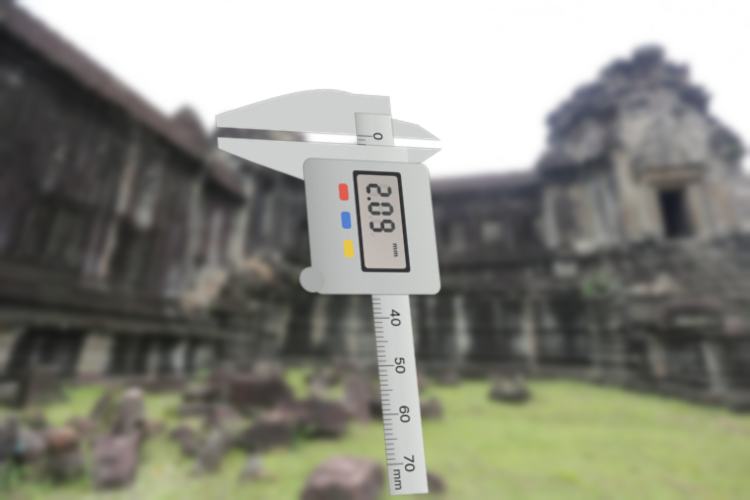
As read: value=2.09 unit=mm
